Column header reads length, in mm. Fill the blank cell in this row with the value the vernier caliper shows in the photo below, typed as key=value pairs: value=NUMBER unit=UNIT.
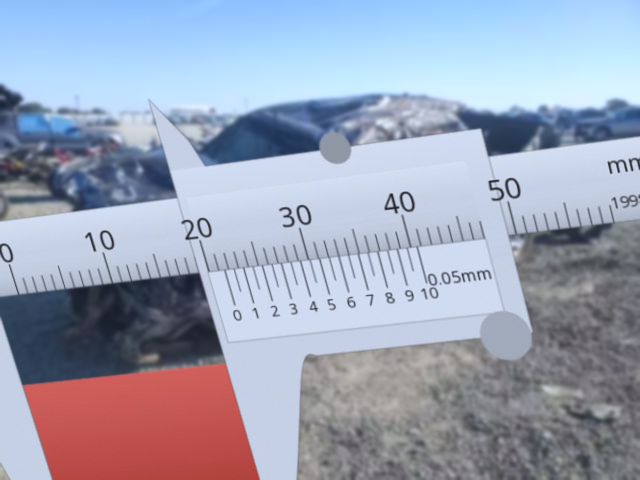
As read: value=21.6 unit=mm
